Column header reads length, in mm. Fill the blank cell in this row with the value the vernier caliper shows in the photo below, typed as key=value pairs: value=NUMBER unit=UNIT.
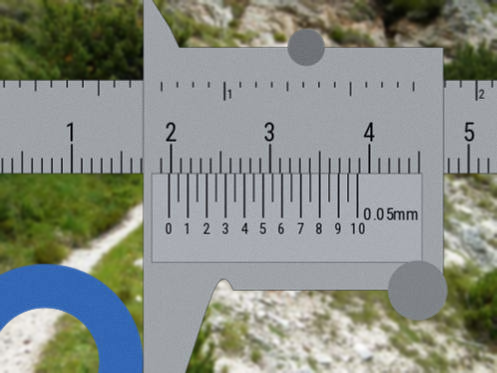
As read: value=19.8 unit=mm
